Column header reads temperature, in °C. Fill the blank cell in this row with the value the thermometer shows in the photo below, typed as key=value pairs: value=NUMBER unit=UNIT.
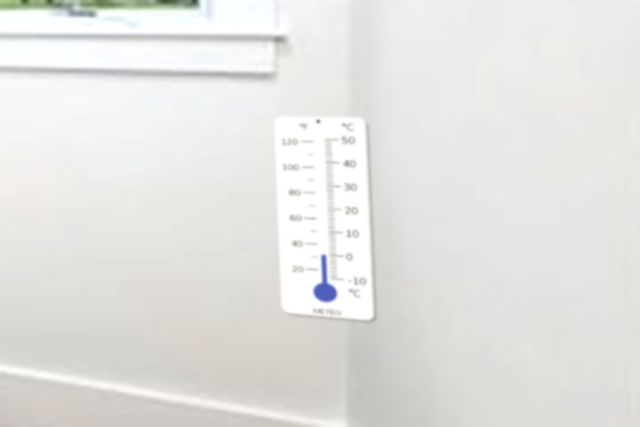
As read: value=0 unit=°C
